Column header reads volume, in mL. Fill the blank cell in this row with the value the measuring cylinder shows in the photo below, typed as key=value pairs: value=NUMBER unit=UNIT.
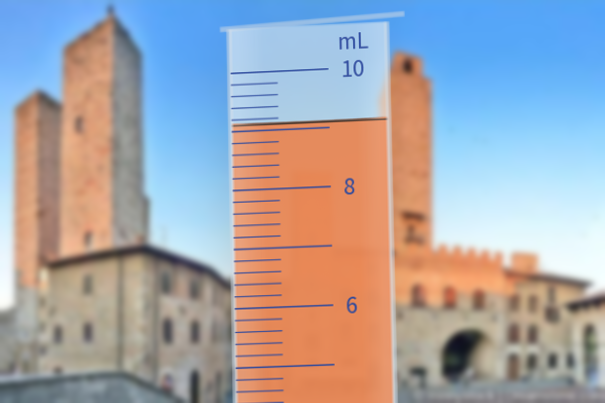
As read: value=9.1 unit=mL
